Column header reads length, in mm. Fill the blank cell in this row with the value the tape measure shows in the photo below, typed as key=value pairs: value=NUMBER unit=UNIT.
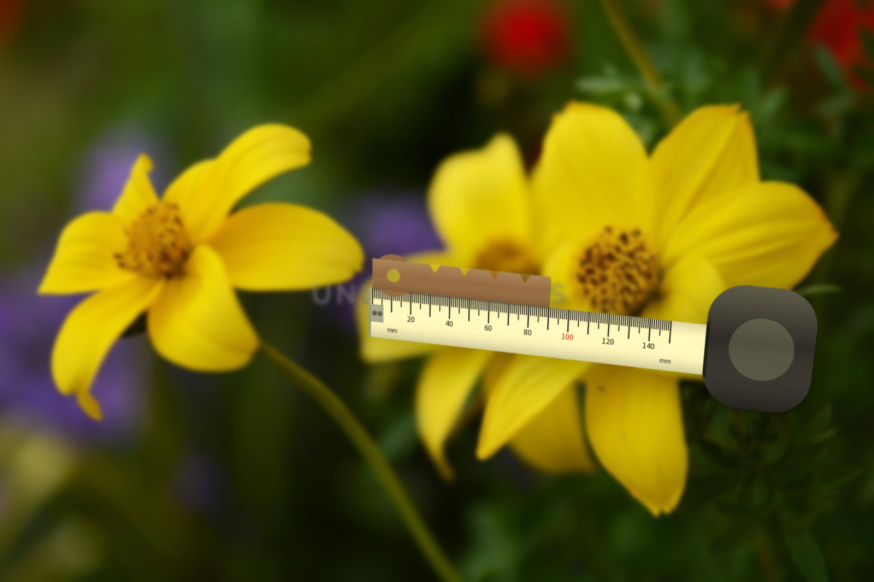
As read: value=90 unit=mm
